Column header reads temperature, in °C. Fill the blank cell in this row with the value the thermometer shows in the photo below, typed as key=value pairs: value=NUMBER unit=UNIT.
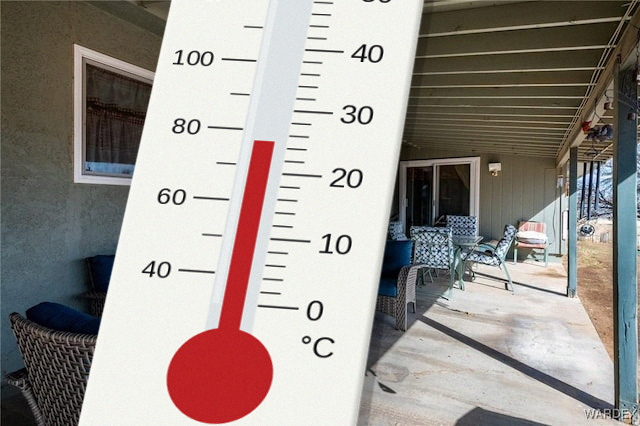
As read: value=25 unit=°C
